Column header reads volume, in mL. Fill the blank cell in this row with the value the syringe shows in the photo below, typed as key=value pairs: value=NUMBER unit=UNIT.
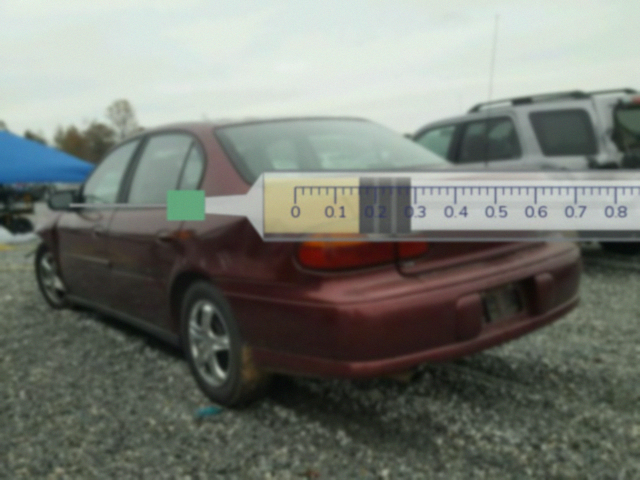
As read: value=0.16 unit=mL
